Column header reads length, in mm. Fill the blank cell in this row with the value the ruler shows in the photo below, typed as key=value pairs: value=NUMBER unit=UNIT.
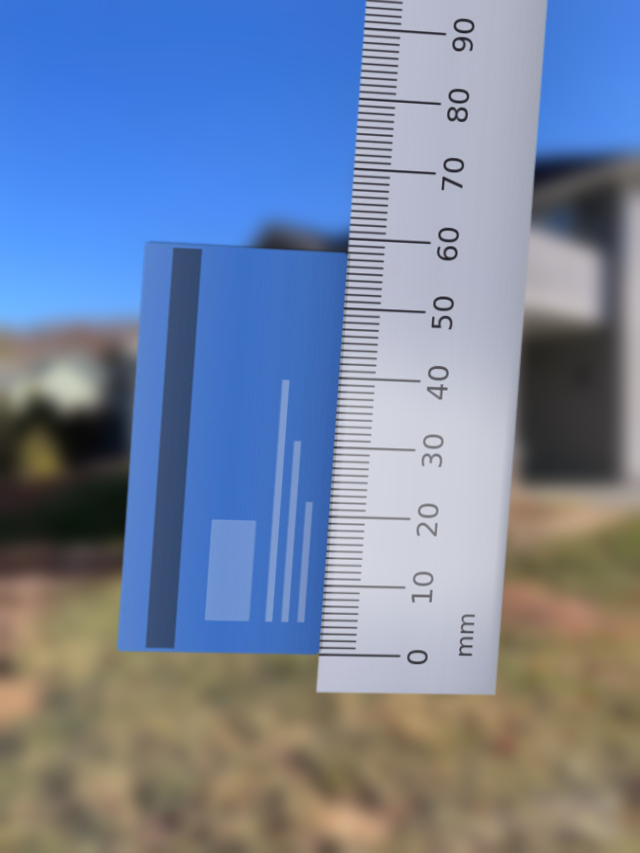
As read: value=58 unit=mm
